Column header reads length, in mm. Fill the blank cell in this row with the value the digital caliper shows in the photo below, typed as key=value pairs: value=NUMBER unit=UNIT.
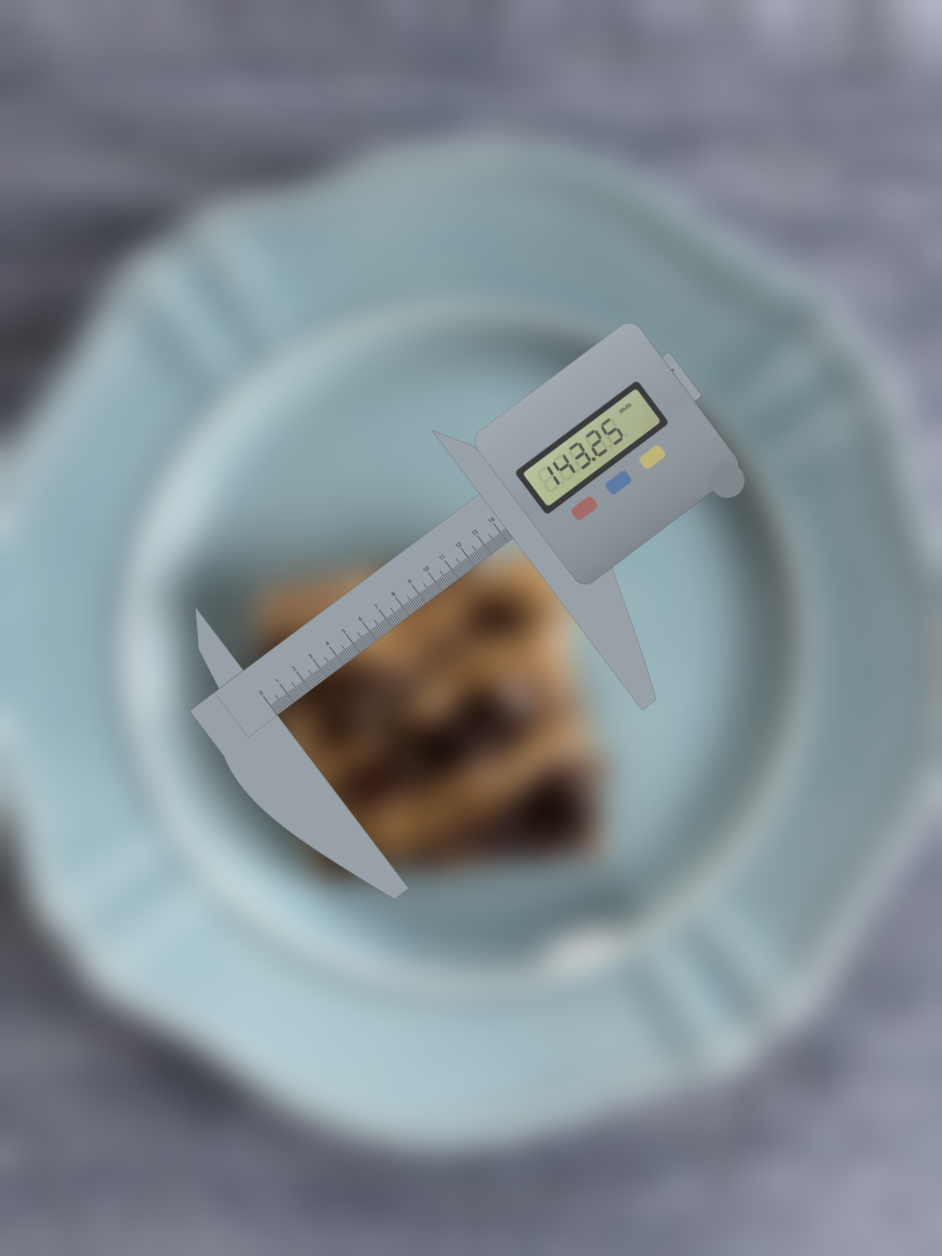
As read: value=143.25 unit=mm
